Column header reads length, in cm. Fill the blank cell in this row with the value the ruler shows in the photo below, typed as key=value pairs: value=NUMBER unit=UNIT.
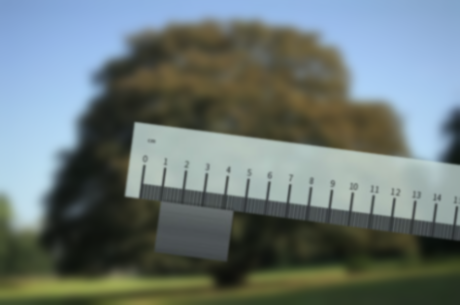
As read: value=3.5 unit=cm
